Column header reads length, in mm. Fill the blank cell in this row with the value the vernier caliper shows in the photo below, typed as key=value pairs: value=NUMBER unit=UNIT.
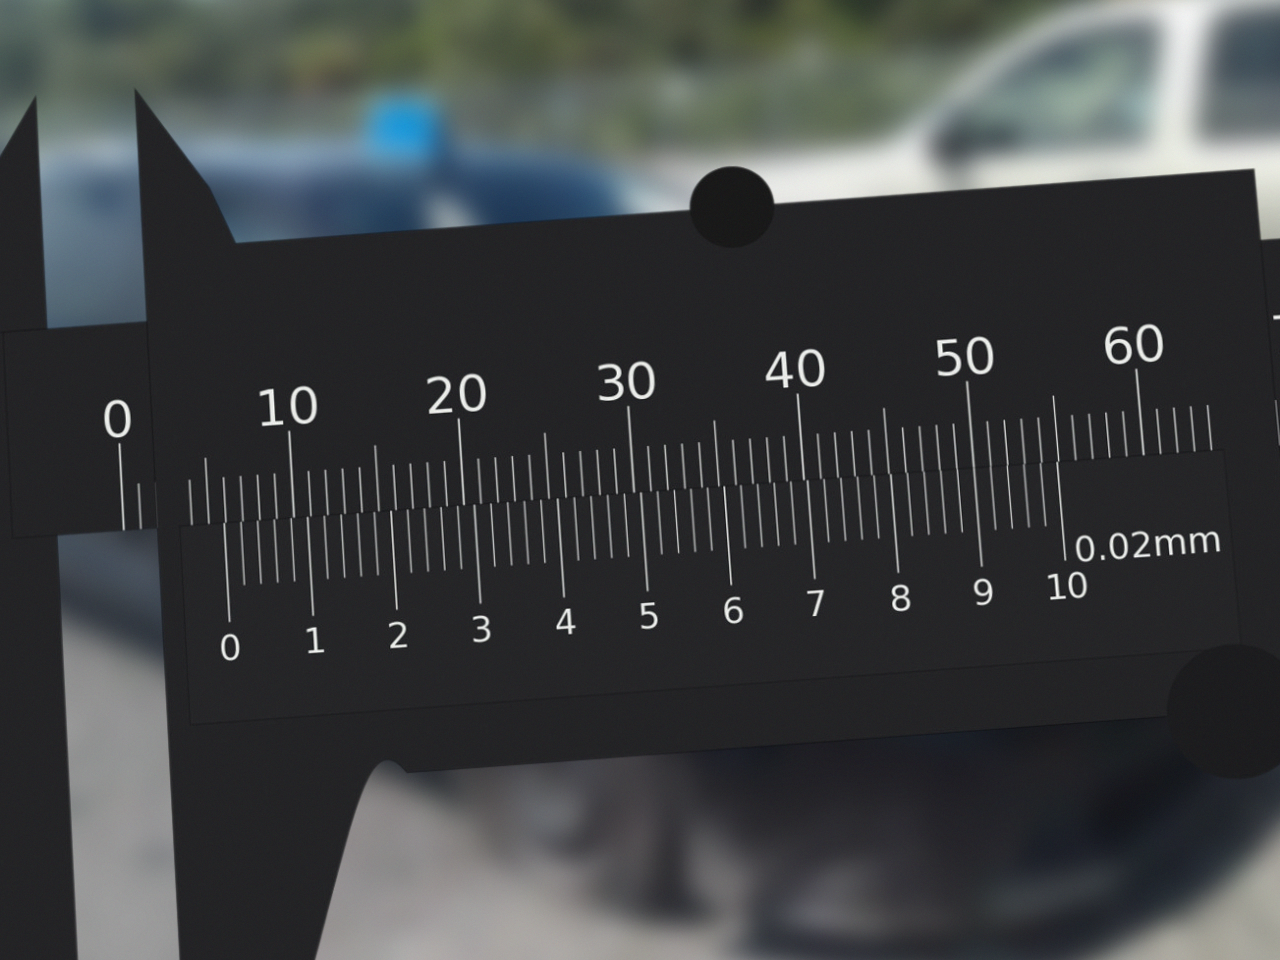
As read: value=5.9 unit=mm
